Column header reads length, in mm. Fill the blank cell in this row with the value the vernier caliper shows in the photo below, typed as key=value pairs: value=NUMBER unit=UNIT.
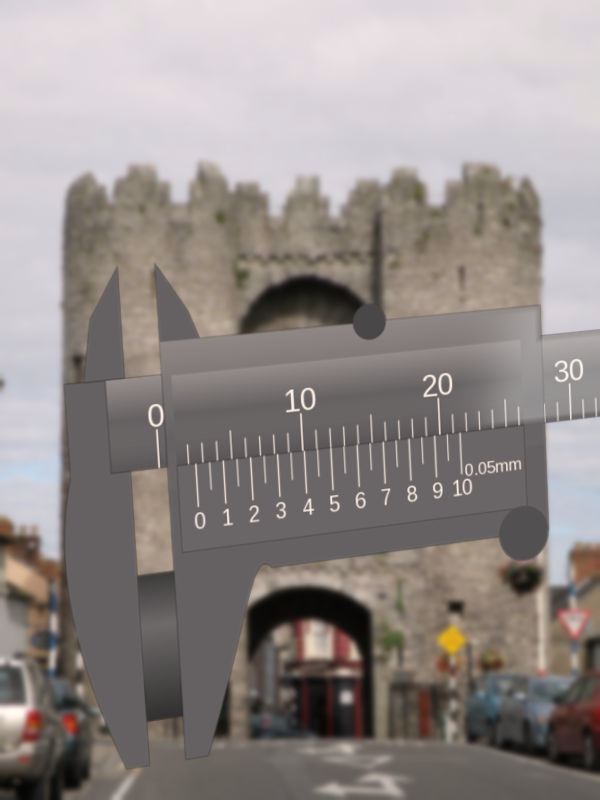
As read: value=2.5 unit=mm
